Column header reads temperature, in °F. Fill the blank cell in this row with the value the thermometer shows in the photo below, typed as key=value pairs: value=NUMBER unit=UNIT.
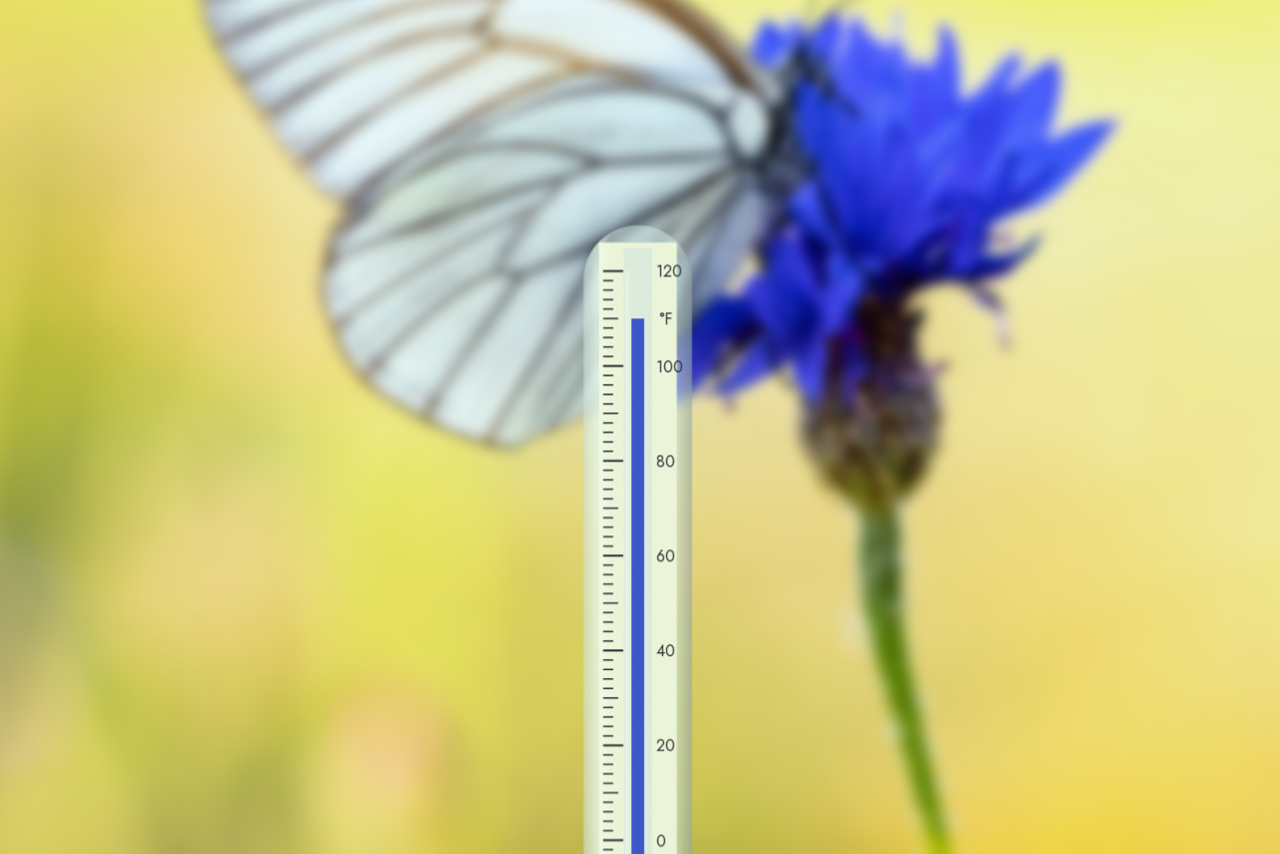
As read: value=110 unit=°F
